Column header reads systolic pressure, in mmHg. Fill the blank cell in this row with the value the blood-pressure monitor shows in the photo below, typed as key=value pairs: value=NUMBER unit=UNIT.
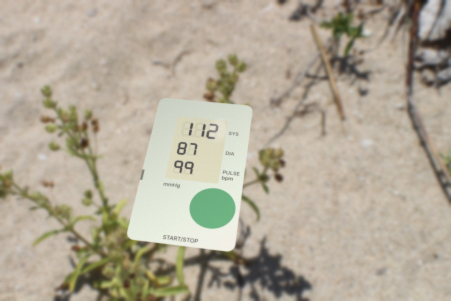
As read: value=112 unit=mmHg
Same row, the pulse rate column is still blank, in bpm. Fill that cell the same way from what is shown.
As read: value=99 unit=bpm
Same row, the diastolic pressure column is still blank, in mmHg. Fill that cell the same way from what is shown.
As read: value=87 unit=mmHg
